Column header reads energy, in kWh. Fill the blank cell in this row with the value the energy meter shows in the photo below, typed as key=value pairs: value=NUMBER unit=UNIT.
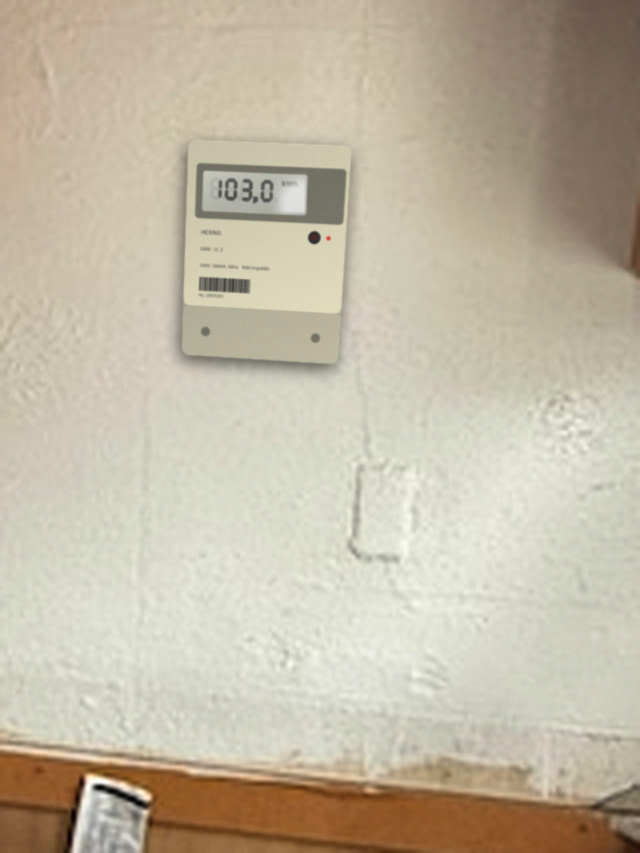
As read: value=103.0 unit=kWh
